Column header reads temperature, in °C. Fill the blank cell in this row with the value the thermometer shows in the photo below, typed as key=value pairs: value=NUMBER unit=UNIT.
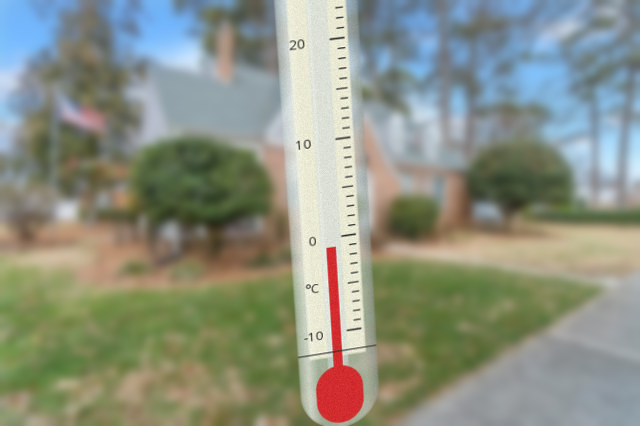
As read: value=-1 unit=°C
